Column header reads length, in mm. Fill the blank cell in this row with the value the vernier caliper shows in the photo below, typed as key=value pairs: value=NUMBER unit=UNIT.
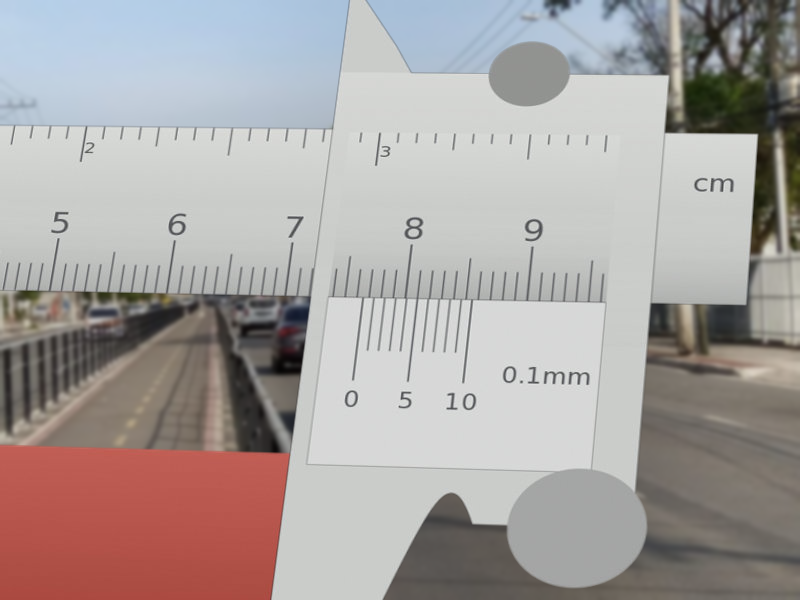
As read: value=76.5 unit=mm
